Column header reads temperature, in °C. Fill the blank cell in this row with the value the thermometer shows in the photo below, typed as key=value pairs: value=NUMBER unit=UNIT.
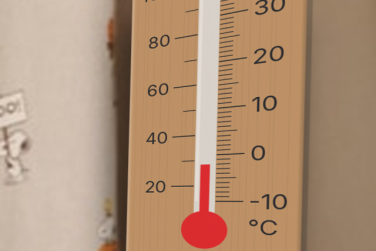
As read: value=-2 unit=°C
